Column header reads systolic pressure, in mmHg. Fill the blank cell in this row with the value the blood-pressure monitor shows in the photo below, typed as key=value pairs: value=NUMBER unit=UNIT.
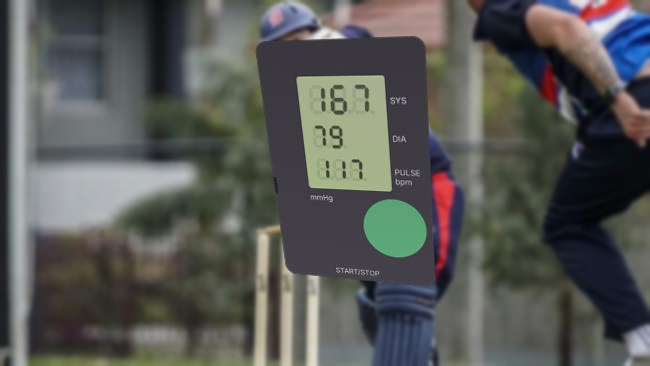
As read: value=167 unit=mmHg
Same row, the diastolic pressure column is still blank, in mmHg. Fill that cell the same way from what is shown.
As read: value=79 unit=mmHg
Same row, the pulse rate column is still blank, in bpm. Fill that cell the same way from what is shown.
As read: value=117 unit=bpm
